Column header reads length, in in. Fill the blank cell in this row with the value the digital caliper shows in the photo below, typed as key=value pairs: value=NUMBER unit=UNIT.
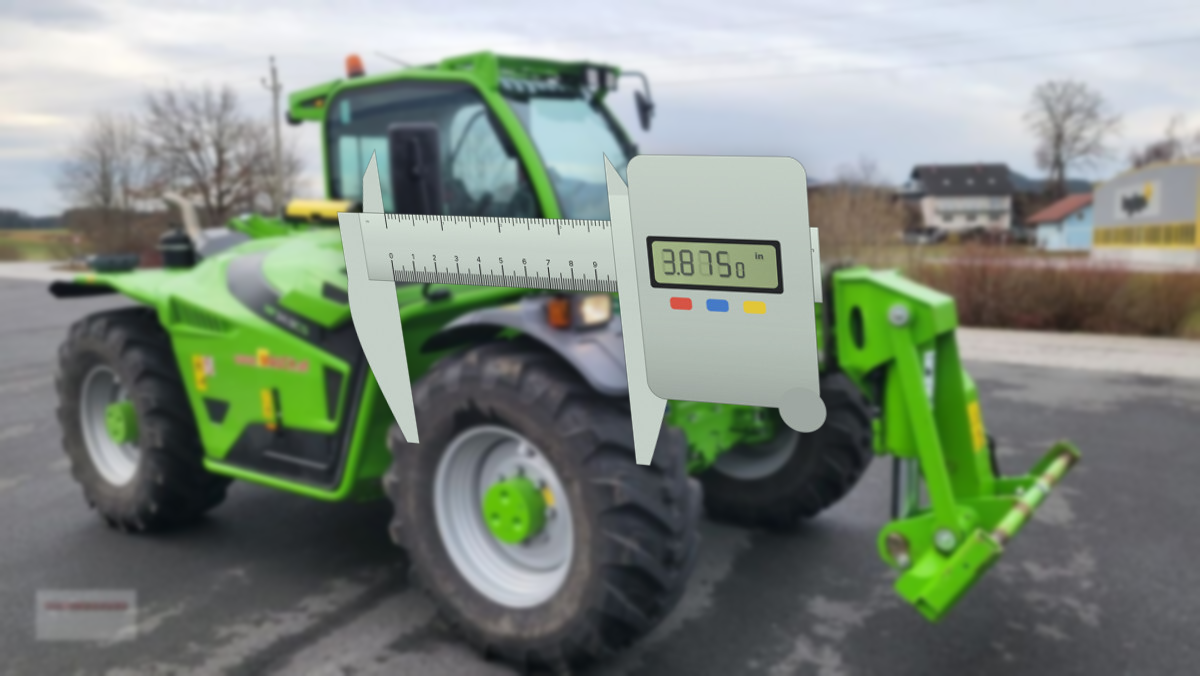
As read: value=3.8750 unit=in
